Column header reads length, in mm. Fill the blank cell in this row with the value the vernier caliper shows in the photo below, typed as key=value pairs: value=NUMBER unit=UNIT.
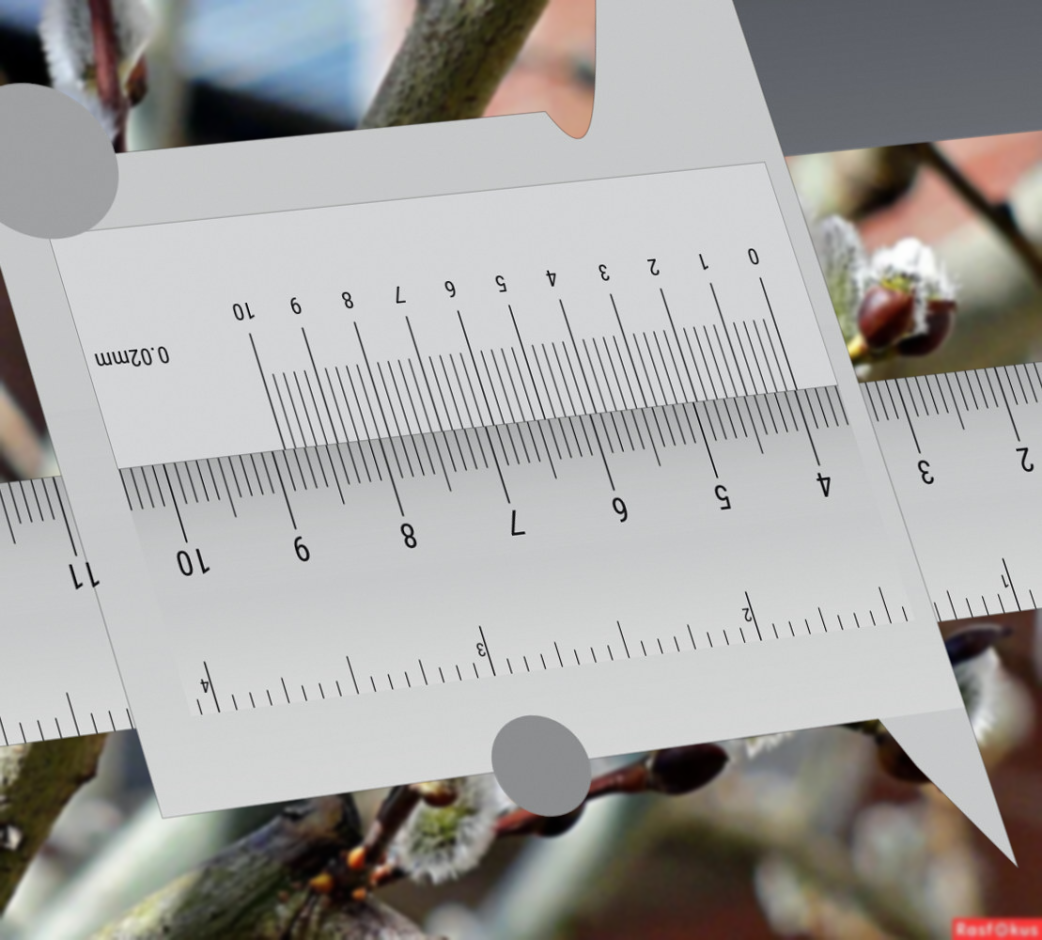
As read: value=39.8 unit=mm
